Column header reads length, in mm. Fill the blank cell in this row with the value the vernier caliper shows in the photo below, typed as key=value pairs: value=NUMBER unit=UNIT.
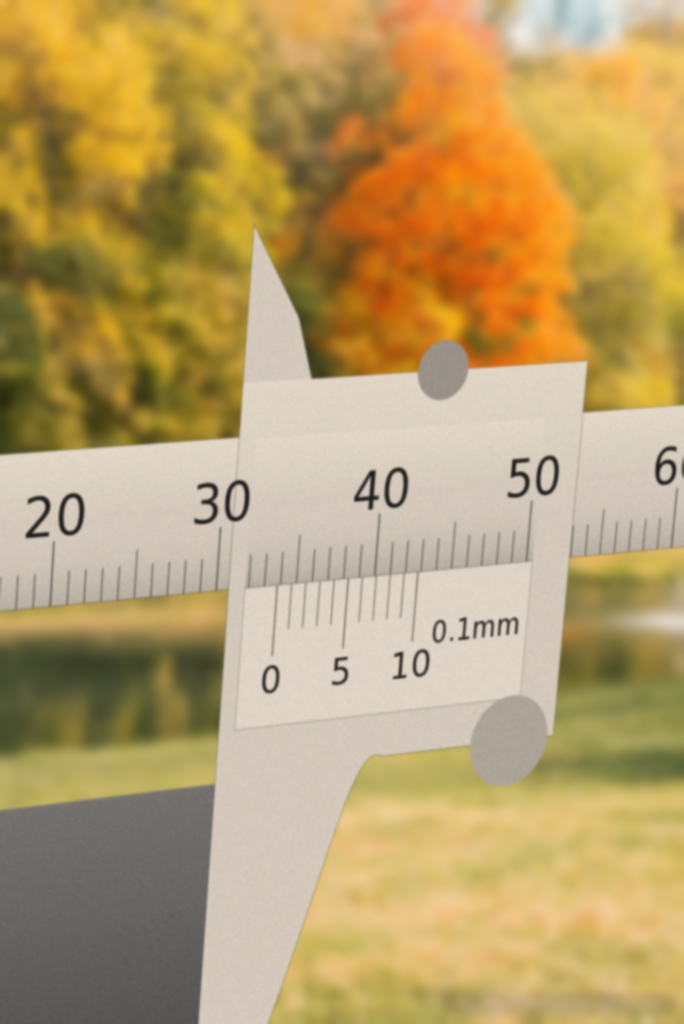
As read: value=33.8 unit=mm
